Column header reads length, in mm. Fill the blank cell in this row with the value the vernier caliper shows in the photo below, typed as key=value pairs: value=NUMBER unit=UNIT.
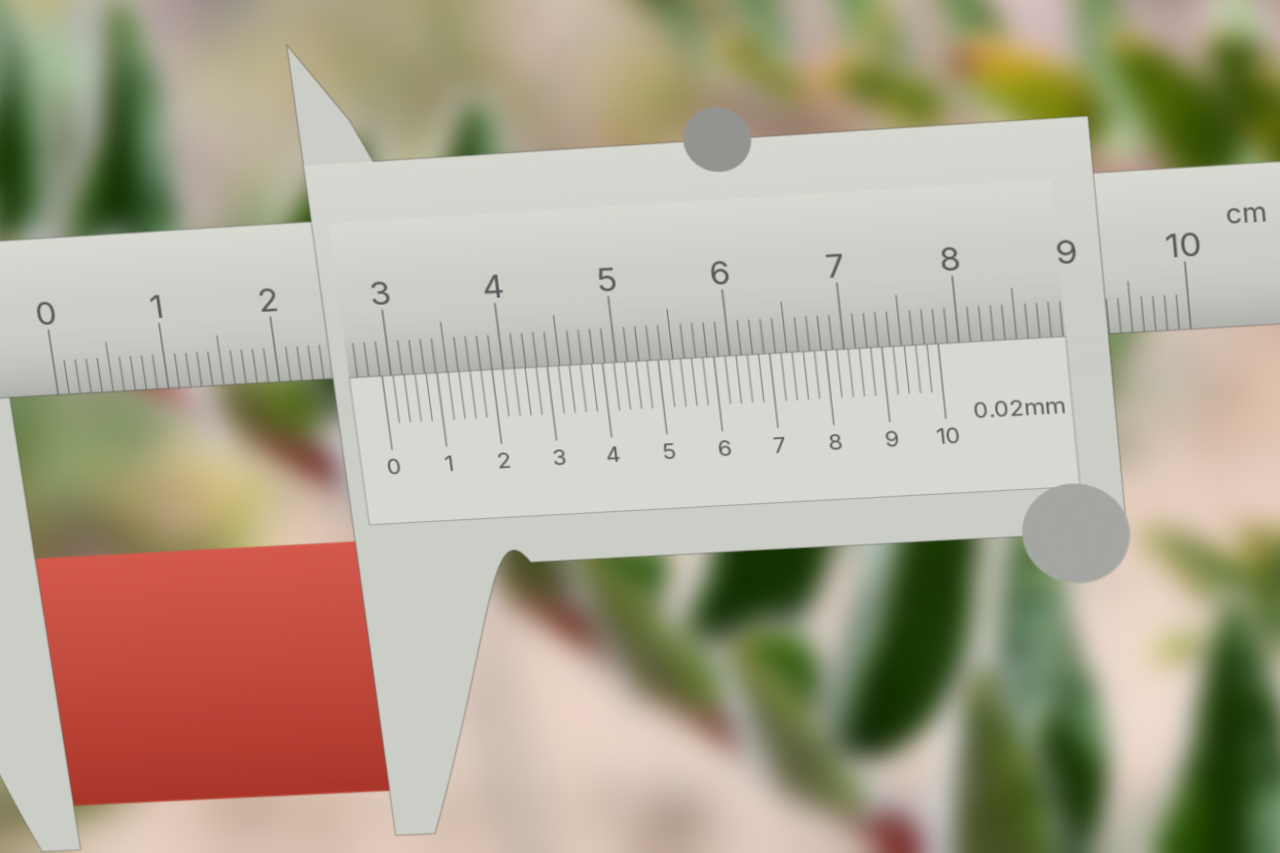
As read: value=29.2 unit=mm
